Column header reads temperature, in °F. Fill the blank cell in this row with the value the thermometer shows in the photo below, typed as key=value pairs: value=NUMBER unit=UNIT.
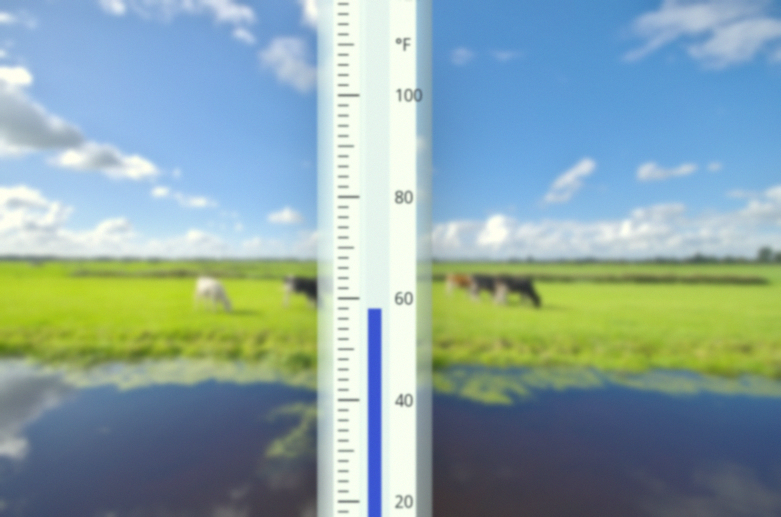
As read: value=58 unit=°F
